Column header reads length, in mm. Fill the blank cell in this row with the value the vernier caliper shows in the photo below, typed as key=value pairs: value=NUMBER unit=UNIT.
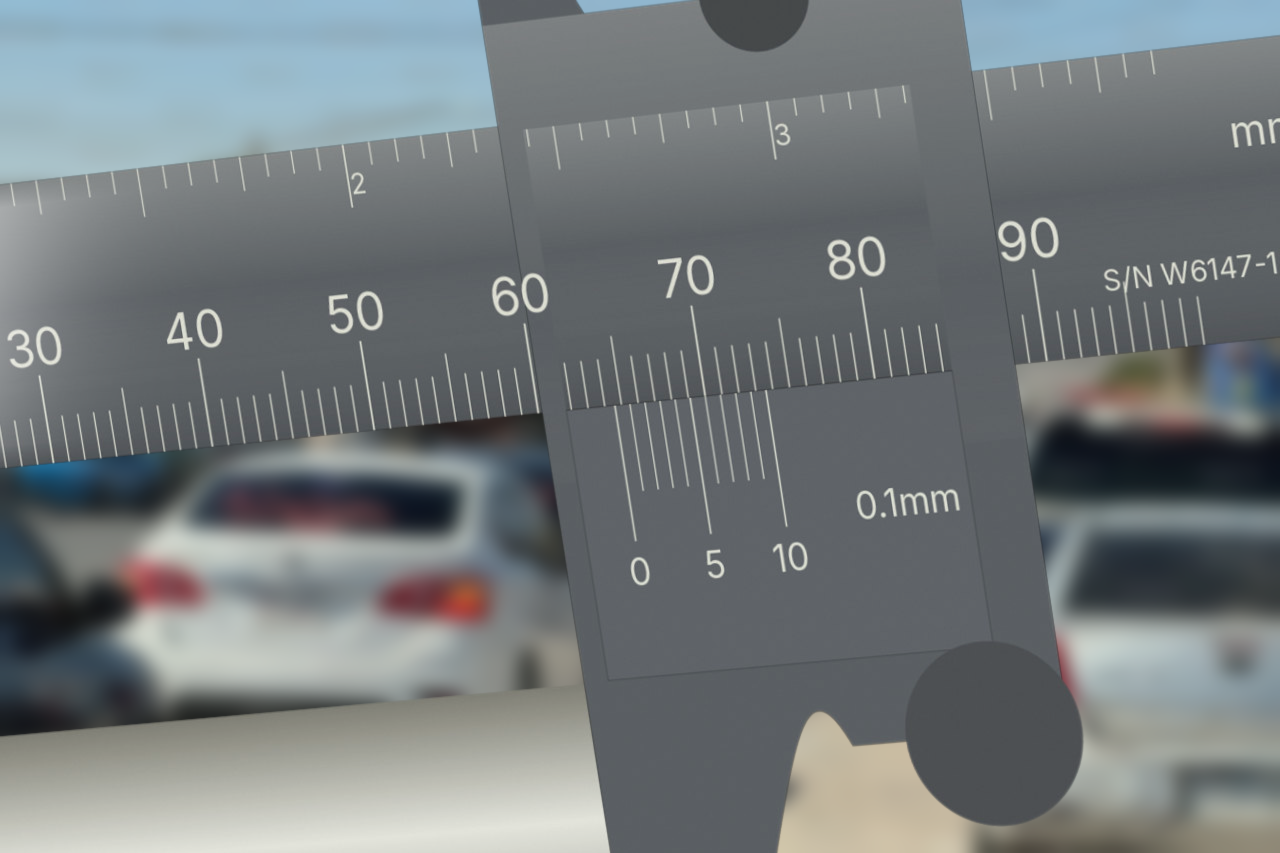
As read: value=64.6 unit=mm
